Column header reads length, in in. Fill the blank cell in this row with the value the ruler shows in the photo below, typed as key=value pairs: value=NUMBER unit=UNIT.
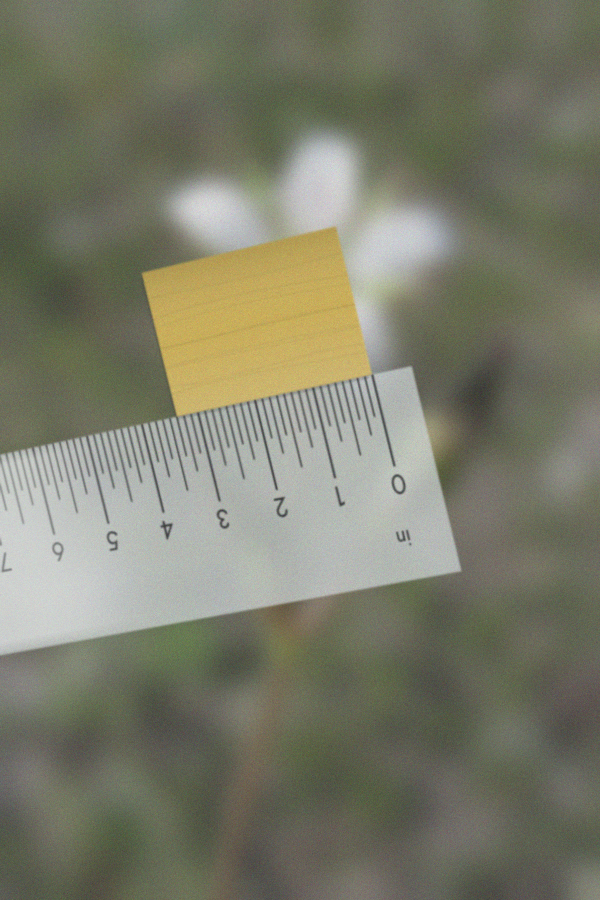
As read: value=3.375 unit=in
